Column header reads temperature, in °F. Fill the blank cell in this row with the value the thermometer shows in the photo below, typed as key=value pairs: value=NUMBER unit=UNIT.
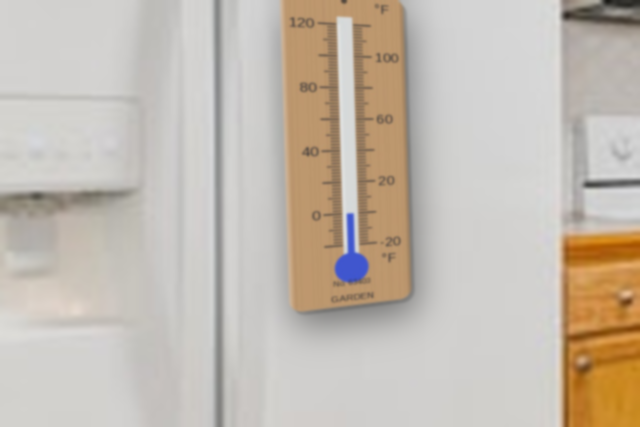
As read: value=0 unit=°F
